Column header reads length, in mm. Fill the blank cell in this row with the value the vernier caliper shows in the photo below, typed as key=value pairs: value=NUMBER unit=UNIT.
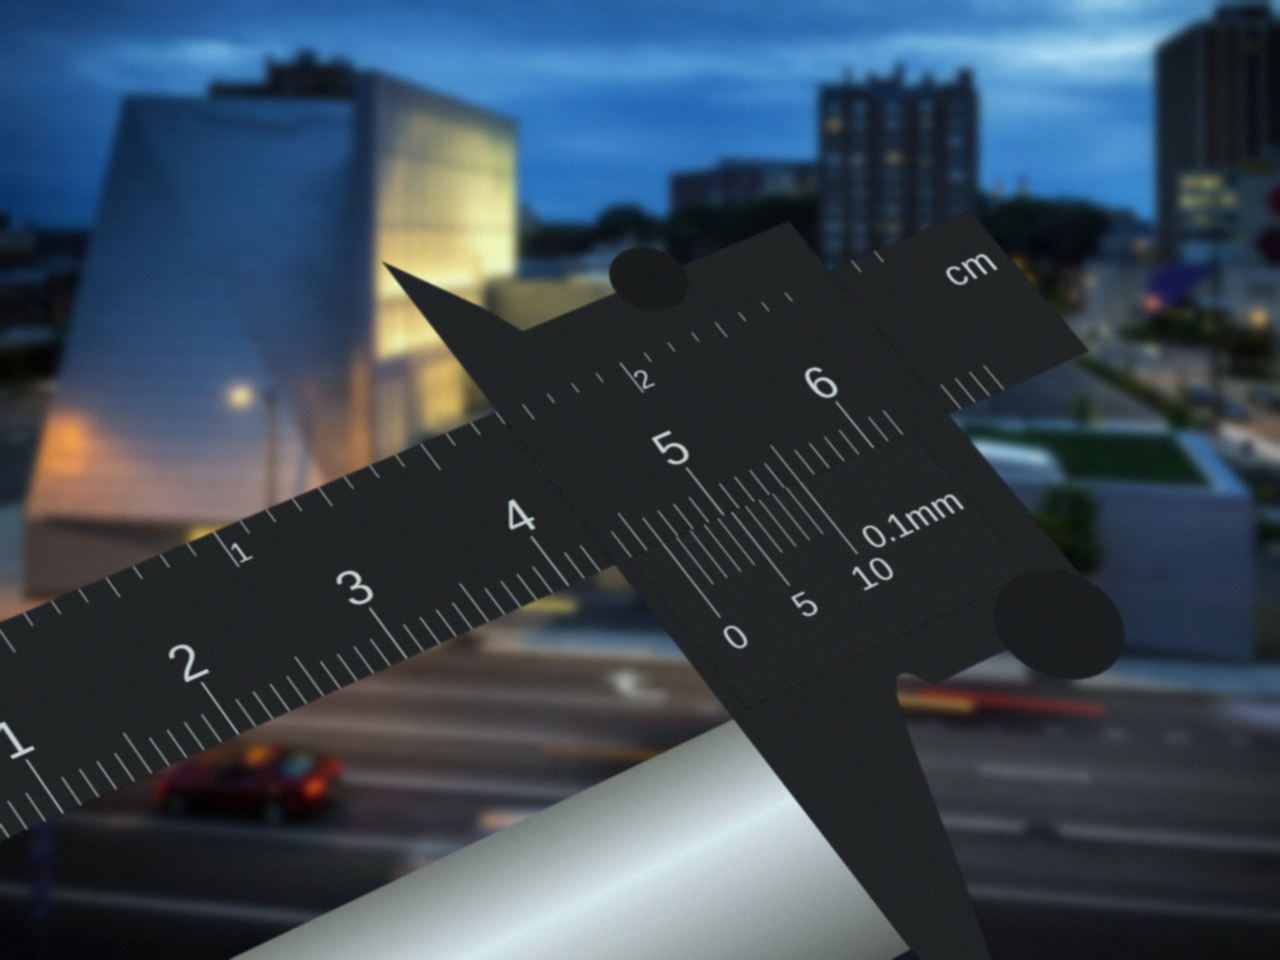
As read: value=46.0 unit=mm
